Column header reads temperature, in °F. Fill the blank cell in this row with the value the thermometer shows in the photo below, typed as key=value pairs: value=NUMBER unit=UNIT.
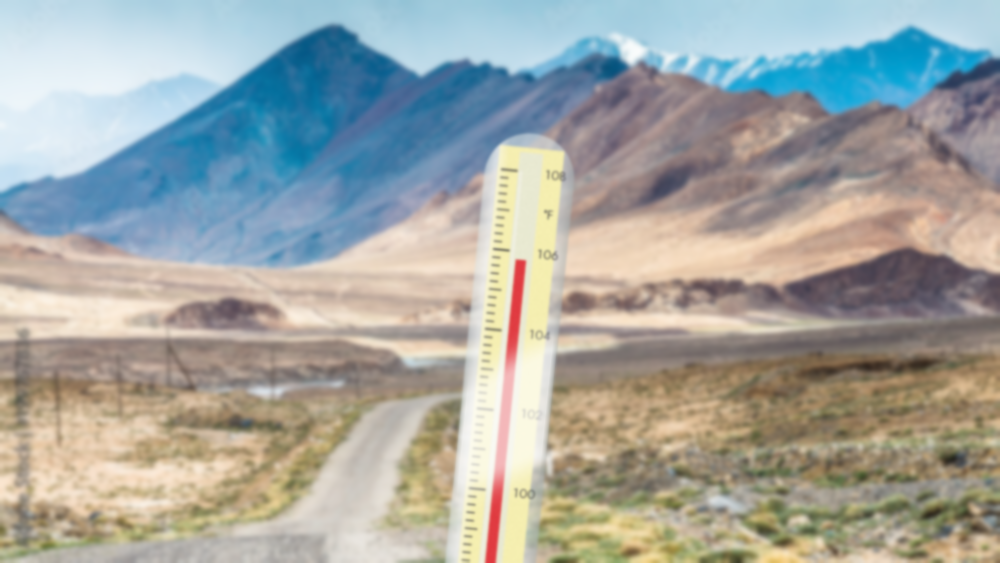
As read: value=105.8 unit=°F
